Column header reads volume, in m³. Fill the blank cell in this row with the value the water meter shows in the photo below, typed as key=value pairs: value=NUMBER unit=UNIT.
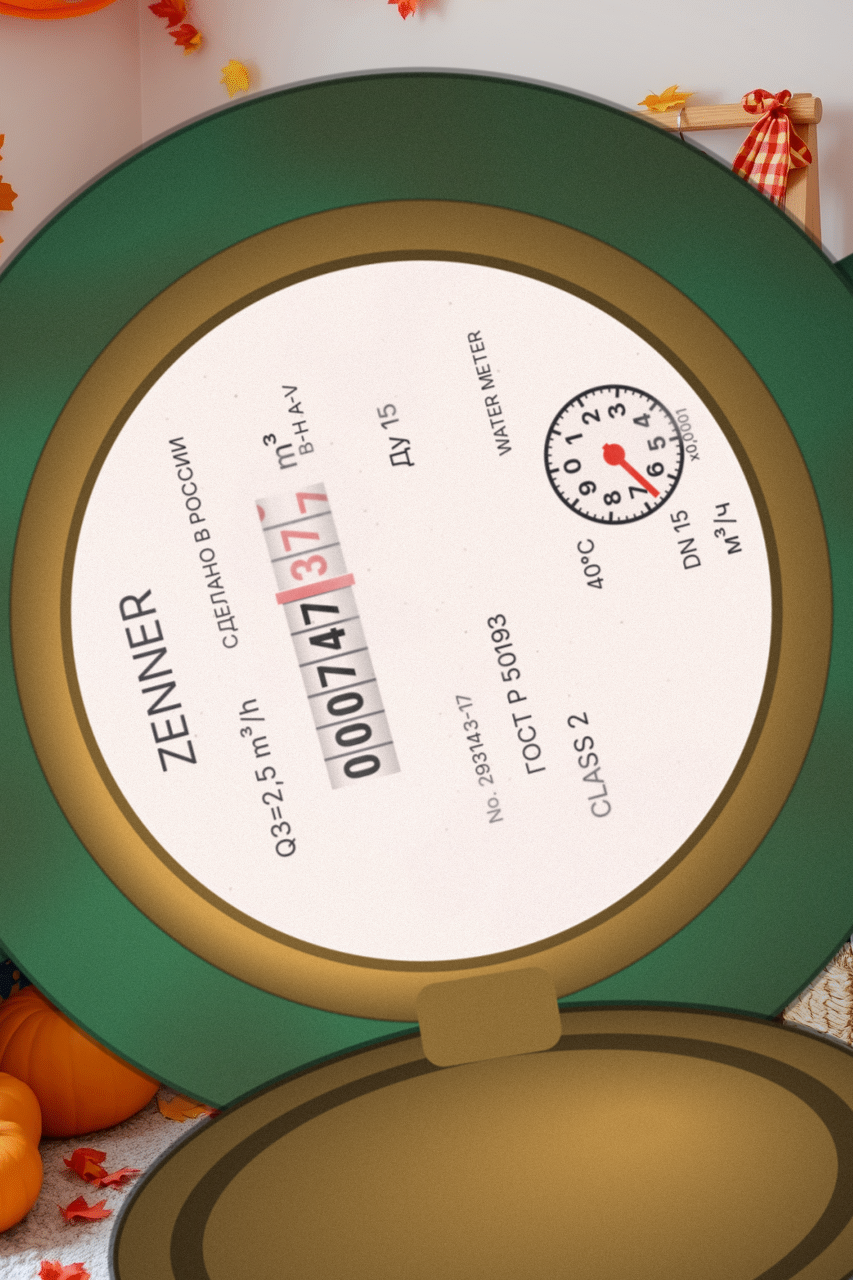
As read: value=747.3766 unit=m³
